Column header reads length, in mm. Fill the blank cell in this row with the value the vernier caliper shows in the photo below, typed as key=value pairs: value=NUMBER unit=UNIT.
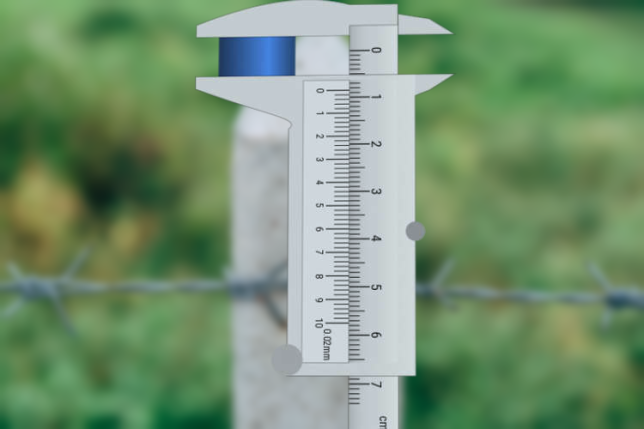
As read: value=8.5 unit=mm
